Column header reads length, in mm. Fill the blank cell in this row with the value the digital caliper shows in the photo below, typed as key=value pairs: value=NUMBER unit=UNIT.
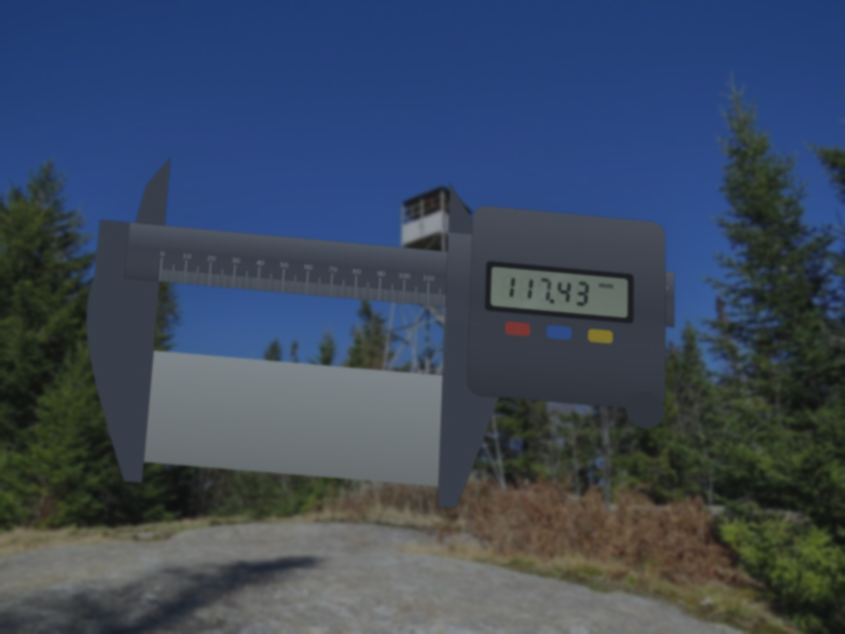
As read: value=117.43 unit=mm
